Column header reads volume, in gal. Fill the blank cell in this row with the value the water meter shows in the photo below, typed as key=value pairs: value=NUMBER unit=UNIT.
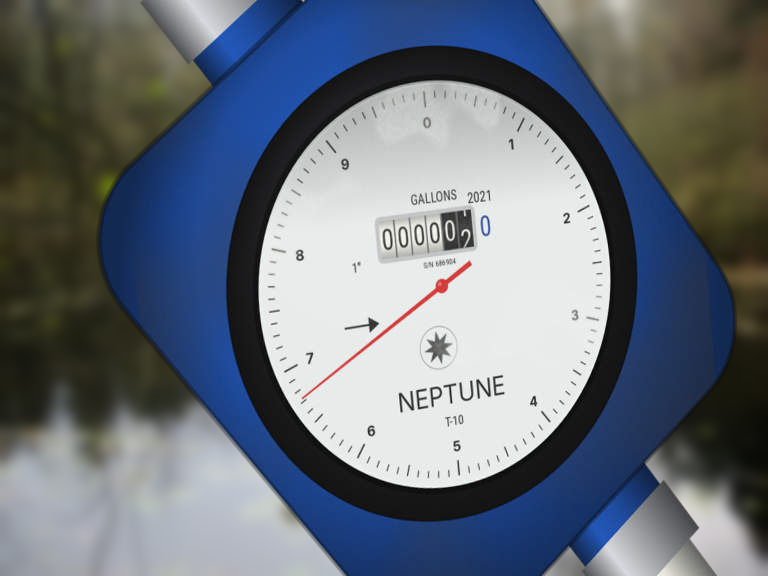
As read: value=16.7 unit=gal
